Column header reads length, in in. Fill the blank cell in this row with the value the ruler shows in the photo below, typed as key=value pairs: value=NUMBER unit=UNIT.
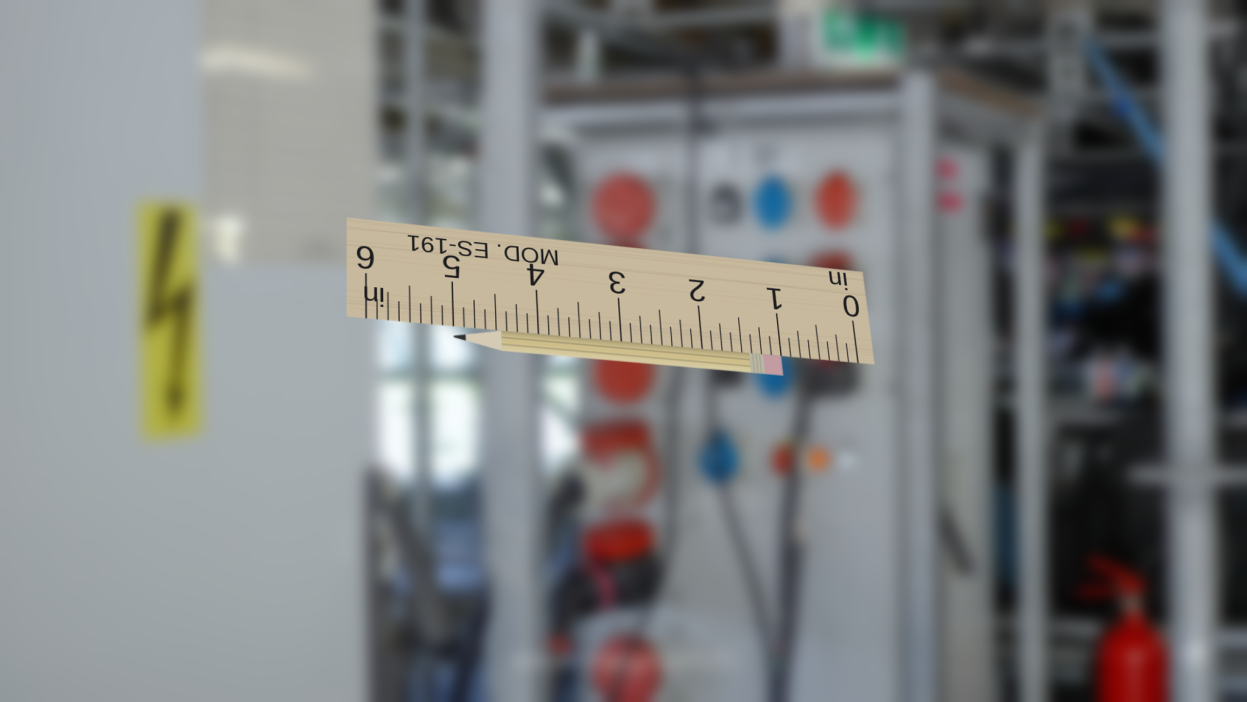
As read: value=4 unit=in
